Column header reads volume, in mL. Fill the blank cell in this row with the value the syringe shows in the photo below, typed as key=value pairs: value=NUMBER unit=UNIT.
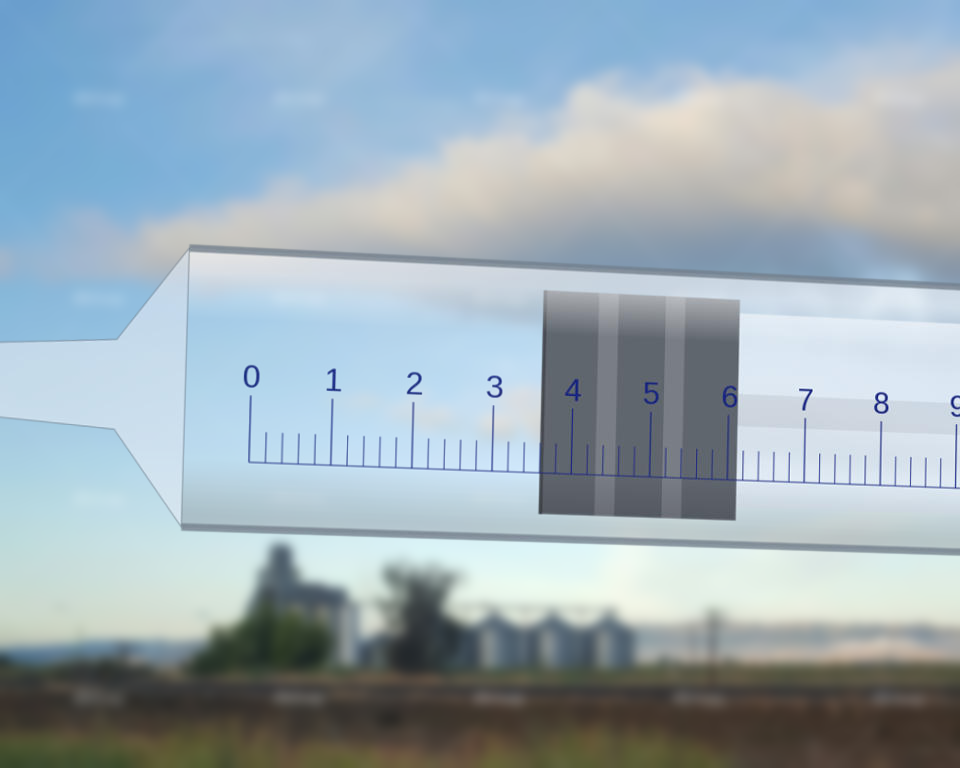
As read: value=3.6 unit=mL
